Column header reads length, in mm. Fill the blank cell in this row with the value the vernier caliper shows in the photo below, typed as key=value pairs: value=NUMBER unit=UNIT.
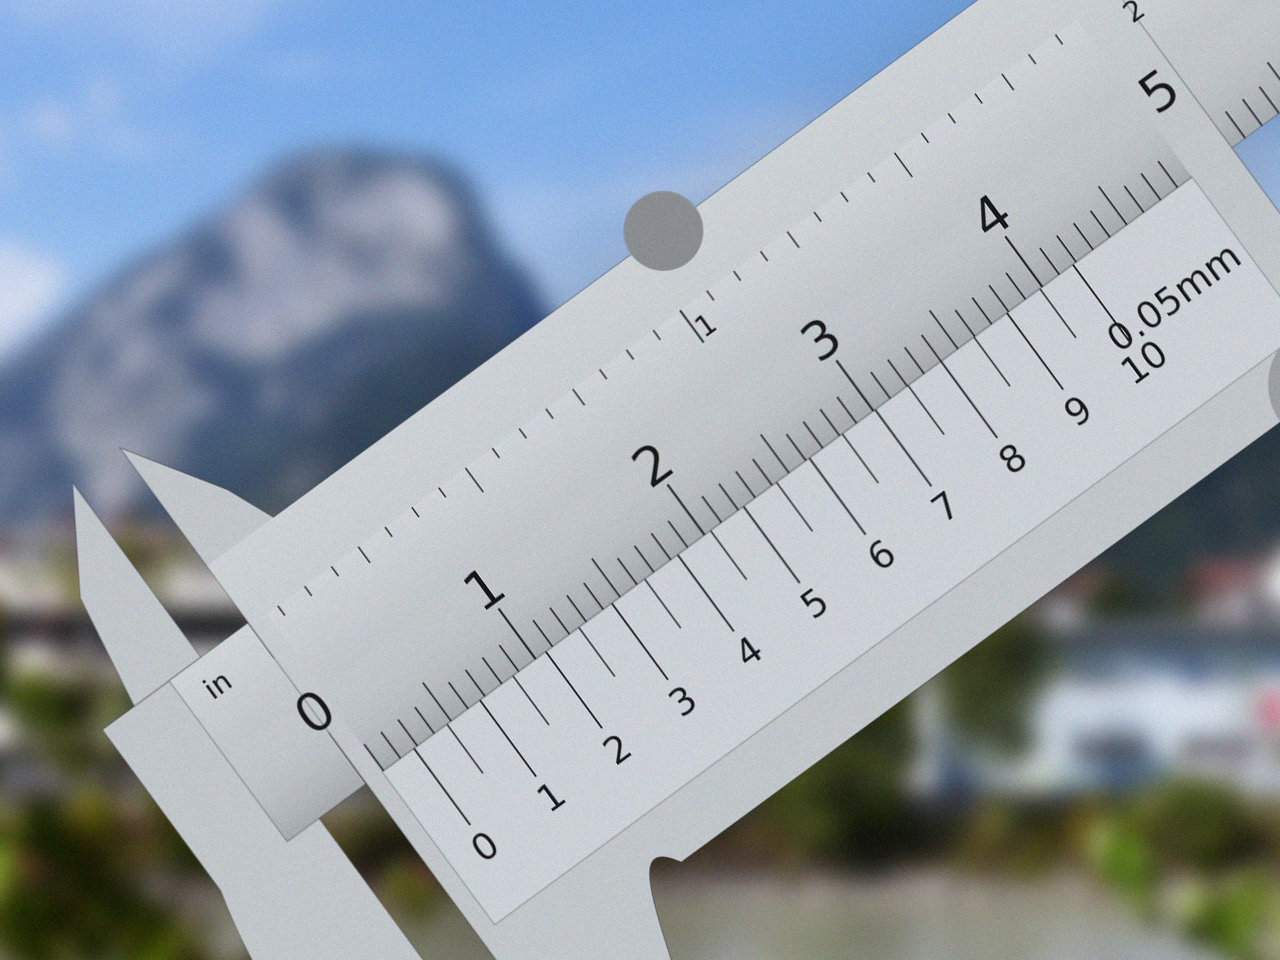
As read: value=2.8 unit=mm
